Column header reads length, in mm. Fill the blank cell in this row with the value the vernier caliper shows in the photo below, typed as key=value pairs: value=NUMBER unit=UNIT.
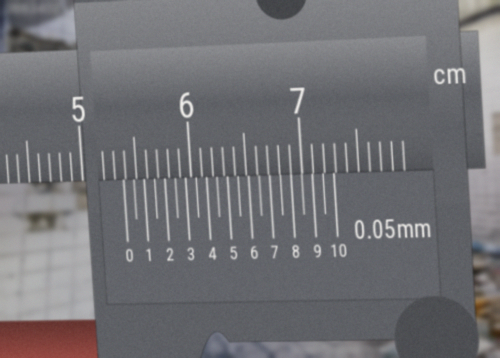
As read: value=53.8 unit=mm
